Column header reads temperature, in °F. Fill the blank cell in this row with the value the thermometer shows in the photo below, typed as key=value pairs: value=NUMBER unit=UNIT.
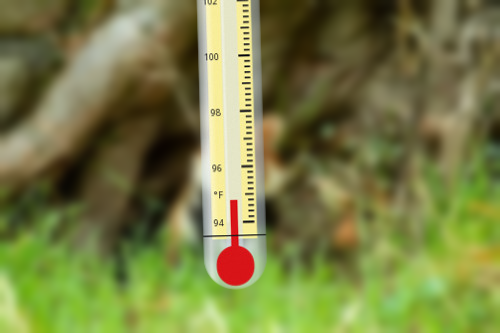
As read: value=94.8 unit=°F
